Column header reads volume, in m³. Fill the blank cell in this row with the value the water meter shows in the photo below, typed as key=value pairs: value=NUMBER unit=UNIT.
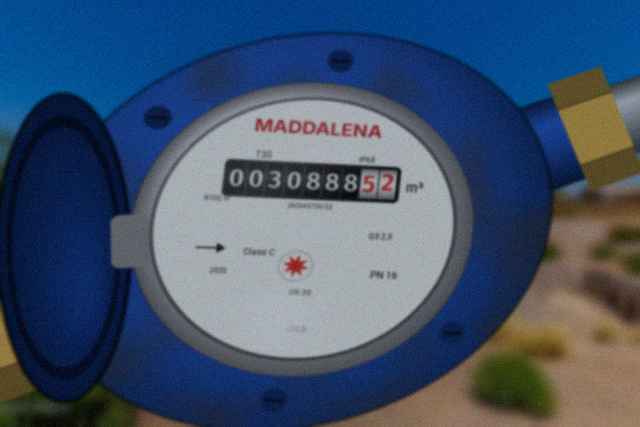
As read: value=30888.52 unit=m³
